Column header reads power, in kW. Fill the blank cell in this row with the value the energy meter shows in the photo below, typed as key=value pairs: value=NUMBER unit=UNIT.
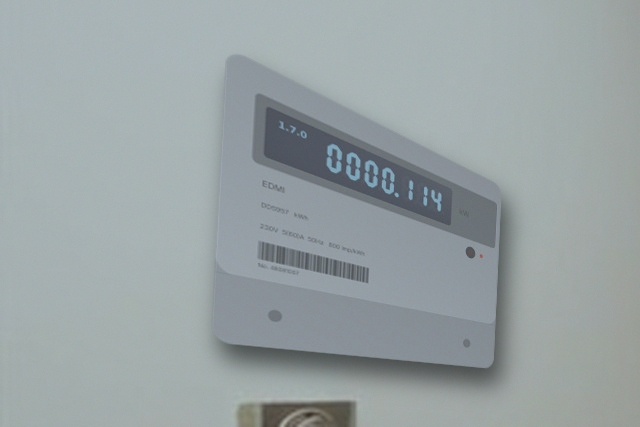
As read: value=0.114 unit=kW
